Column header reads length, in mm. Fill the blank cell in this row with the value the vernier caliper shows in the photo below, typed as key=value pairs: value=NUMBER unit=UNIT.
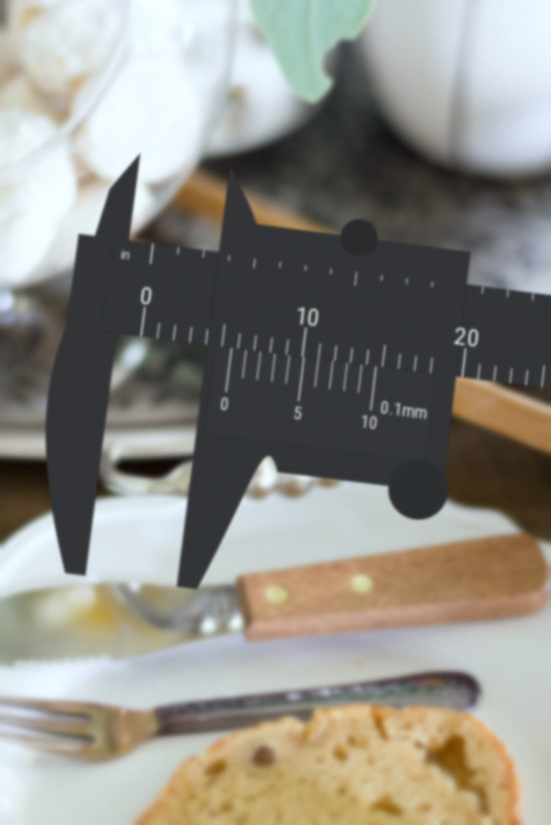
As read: value=5.6 unit=mm
